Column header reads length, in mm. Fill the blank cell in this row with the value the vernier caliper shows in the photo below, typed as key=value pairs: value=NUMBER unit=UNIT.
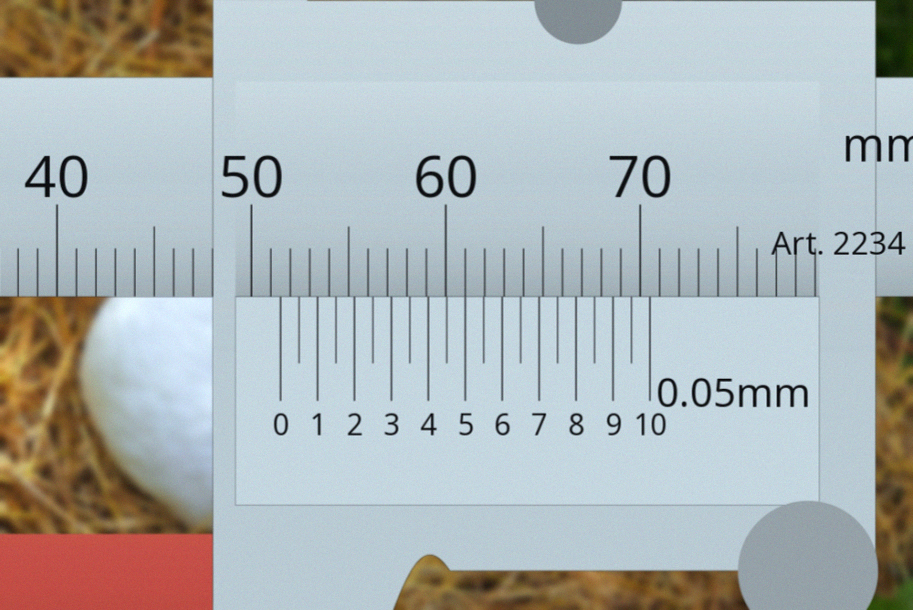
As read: value=51.5 unit=mm
